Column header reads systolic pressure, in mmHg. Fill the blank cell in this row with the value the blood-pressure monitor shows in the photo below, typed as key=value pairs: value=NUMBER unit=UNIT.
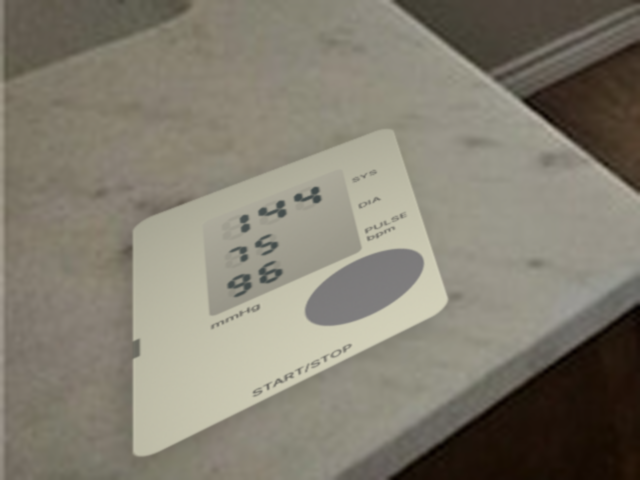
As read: value=144 unit=mmHg
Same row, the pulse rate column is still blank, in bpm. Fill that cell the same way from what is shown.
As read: value=96 unit=bpm
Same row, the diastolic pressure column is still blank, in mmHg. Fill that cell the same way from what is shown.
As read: value=75 unit=mmHg
